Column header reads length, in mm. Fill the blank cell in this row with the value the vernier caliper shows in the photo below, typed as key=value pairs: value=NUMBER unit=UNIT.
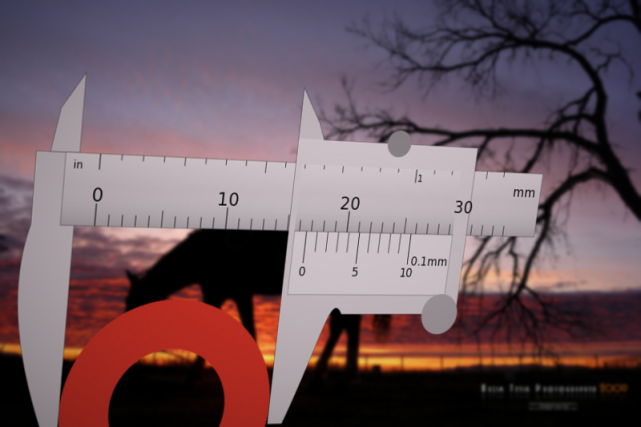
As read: value=16.6 unit=mm
